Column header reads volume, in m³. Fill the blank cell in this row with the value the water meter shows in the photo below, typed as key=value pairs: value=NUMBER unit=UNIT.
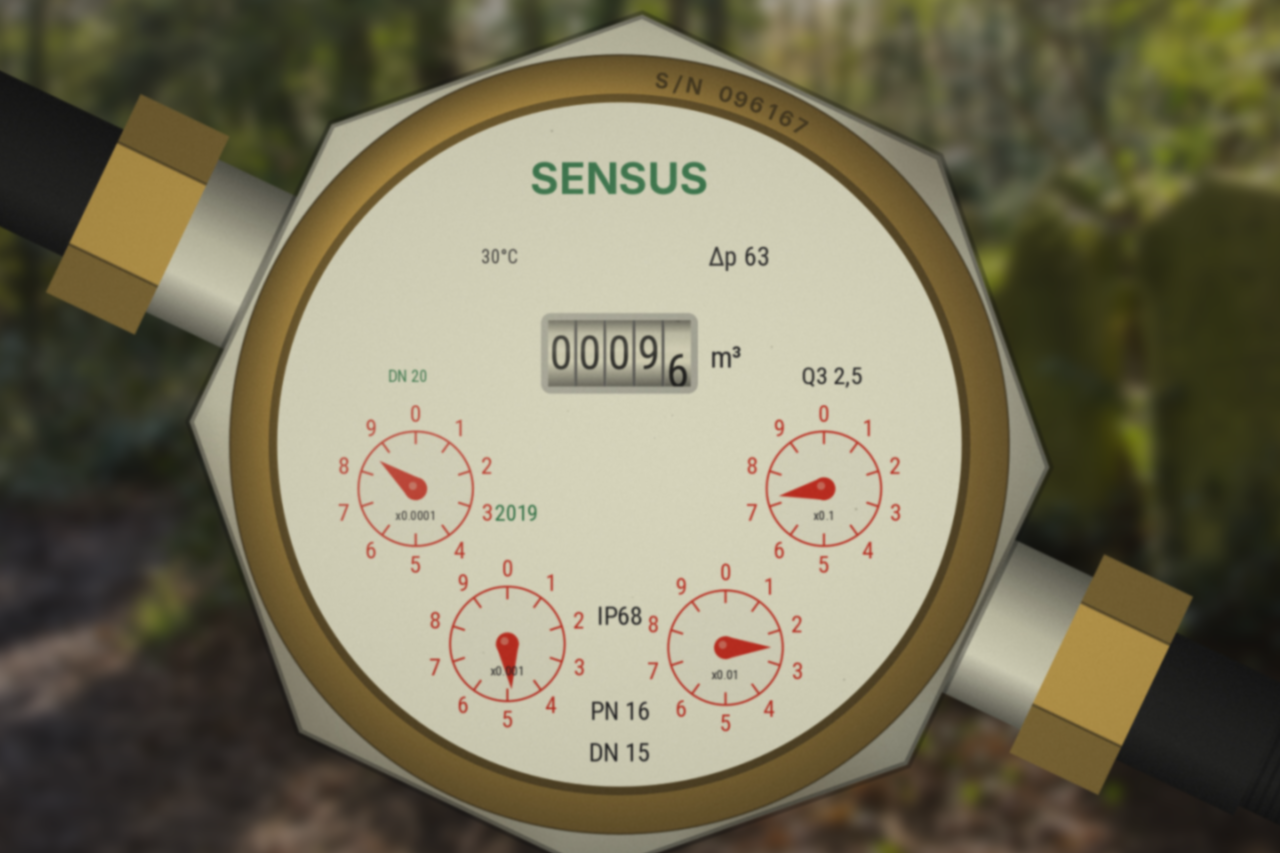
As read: value=95.7248 unit=m³
